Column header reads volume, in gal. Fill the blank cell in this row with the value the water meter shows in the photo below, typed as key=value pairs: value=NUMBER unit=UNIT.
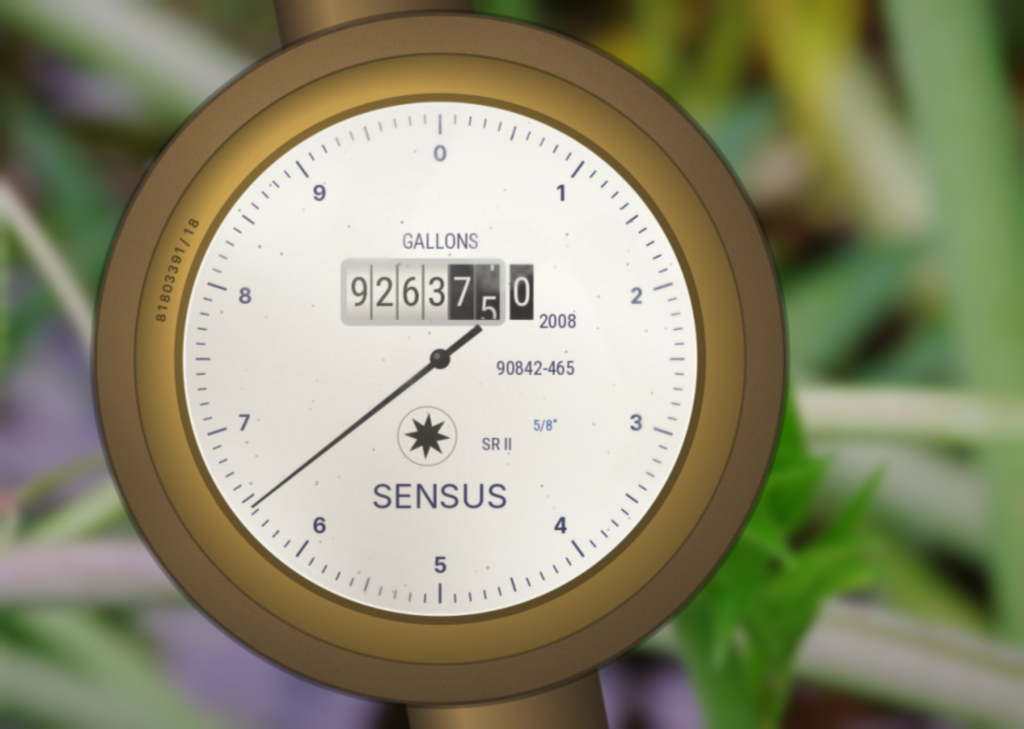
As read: value=9263746.4 unit=gal
